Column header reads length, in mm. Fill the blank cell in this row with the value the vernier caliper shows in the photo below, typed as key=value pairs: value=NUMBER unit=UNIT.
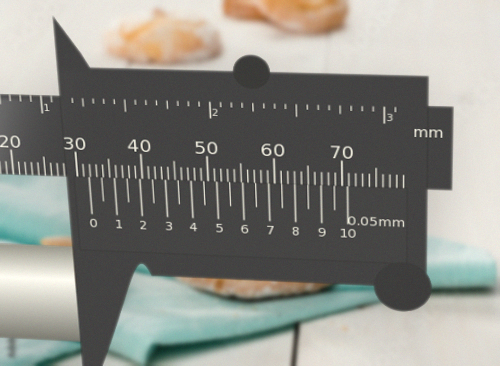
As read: value=31.8 unit=mm
